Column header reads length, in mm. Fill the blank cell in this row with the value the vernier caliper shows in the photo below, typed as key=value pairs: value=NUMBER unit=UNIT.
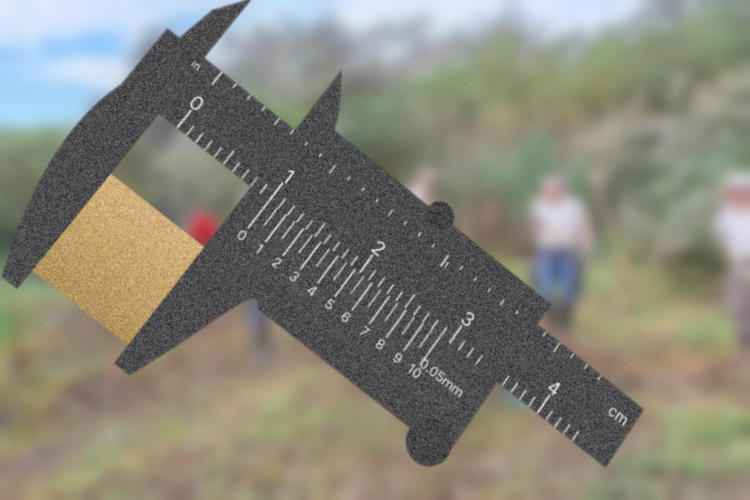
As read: value=10.0 unit=mm
